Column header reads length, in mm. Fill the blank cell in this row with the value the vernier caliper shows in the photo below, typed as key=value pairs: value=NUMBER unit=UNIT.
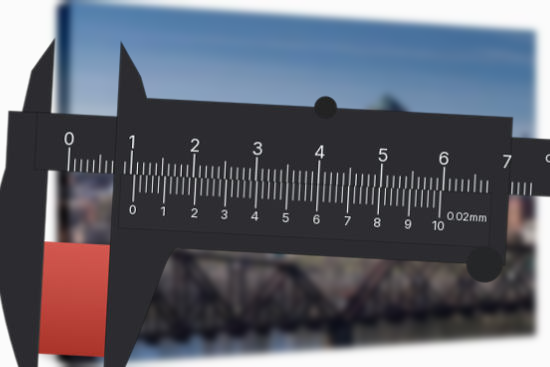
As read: value=10.6 unit=mm
